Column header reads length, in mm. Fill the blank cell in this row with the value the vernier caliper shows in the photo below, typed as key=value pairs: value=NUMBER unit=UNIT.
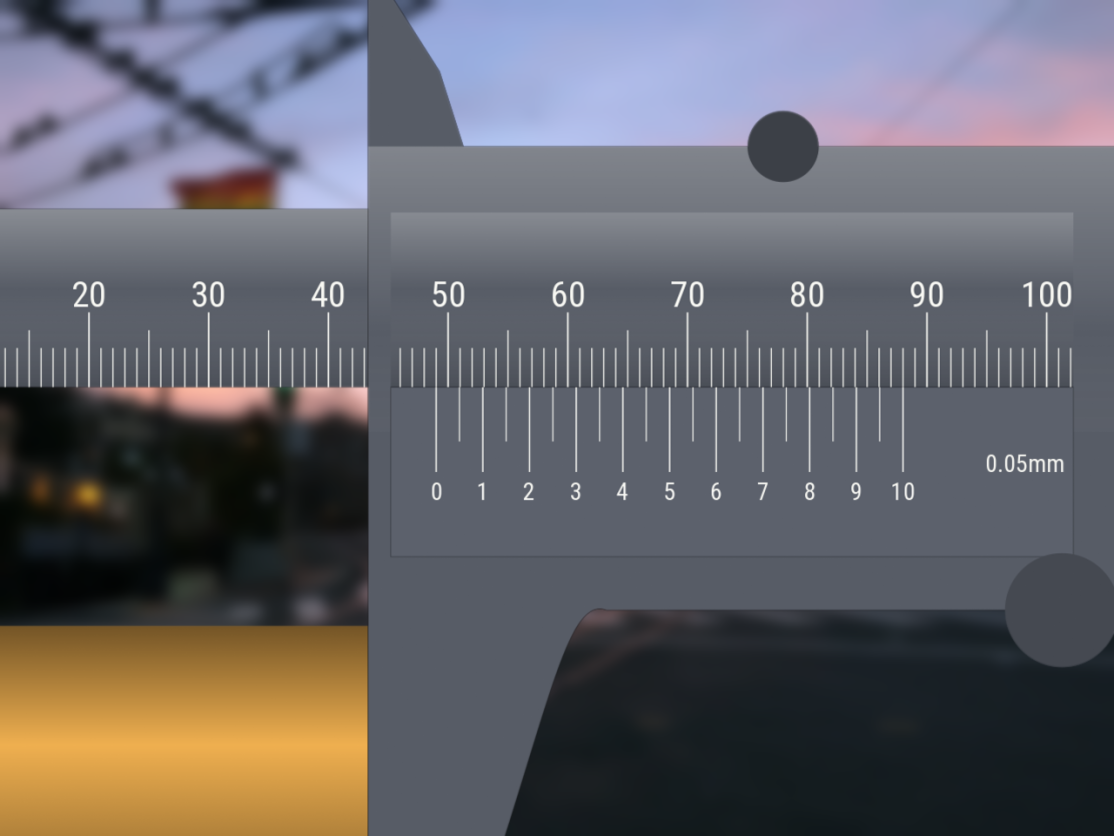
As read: value=49.0 unit=mm
